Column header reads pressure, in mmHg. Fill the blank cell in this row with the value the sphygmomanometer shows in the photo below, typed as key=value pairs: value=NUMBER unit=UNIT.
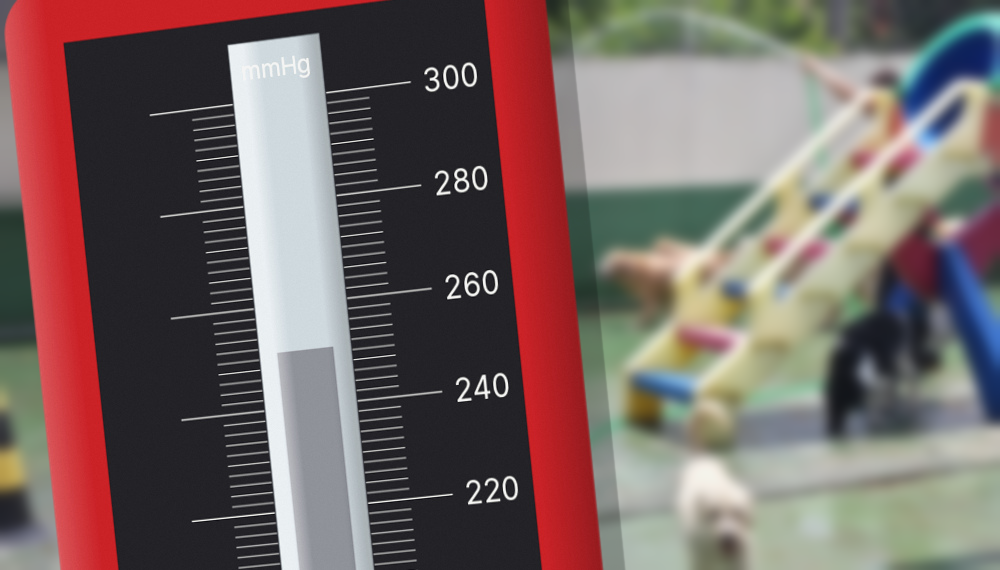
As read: value=251 unit=mmHg
